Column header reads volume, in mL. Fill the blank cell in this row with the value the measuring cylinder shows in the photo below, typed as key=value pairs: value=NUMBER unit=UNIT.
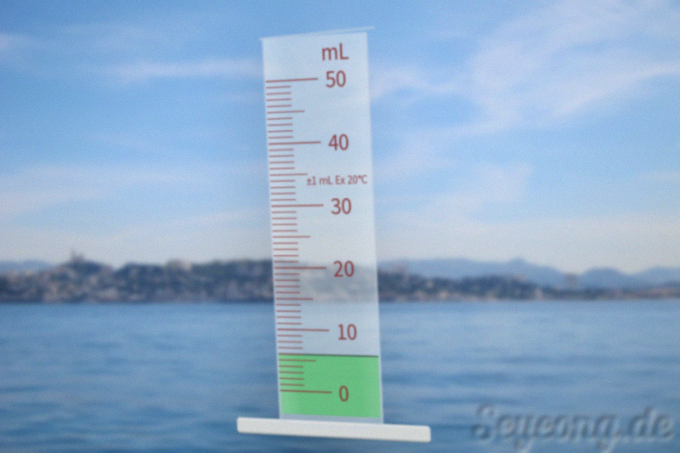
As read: value=6 unit=mL
